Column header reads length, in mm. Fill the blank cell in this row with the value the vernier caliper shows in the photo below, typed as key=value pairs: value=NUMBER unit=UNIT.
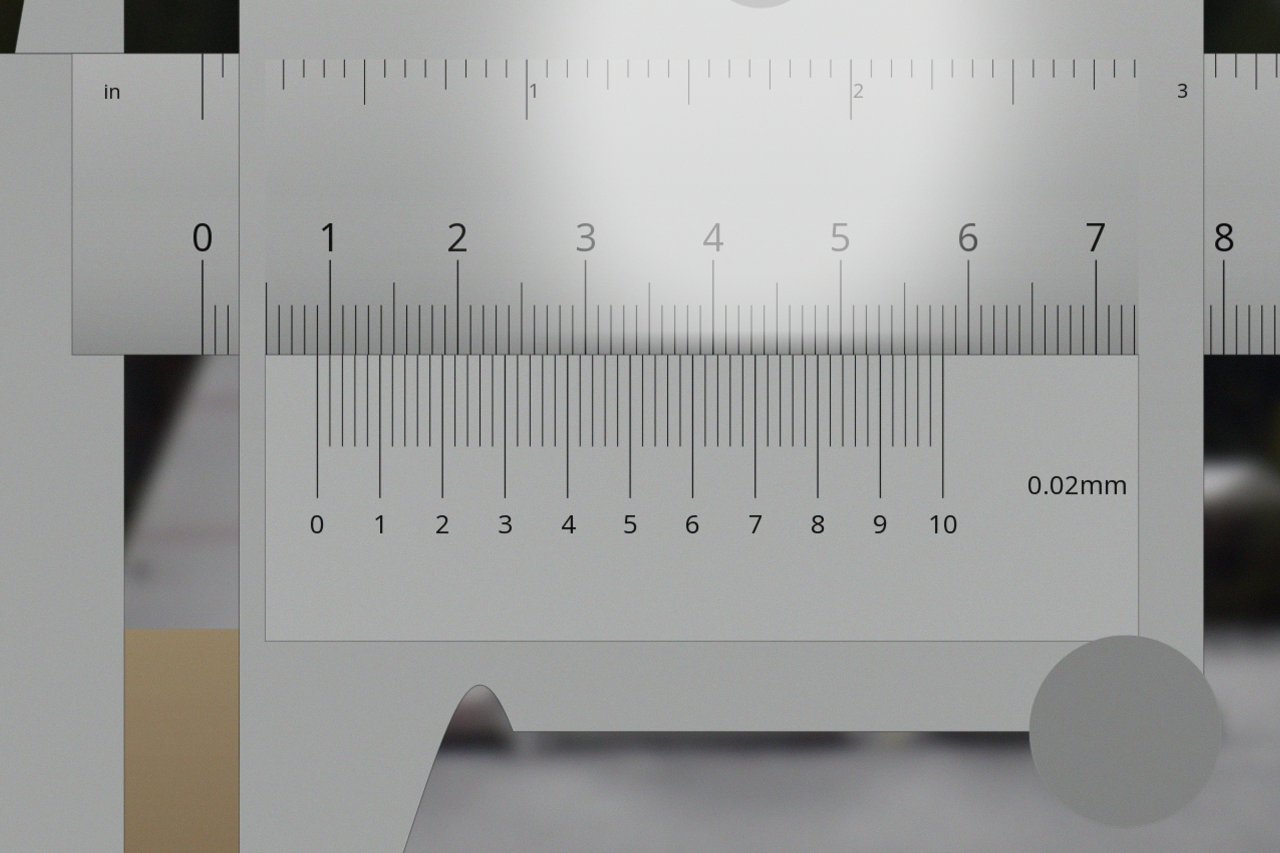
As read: value=9.0 unit=mm
